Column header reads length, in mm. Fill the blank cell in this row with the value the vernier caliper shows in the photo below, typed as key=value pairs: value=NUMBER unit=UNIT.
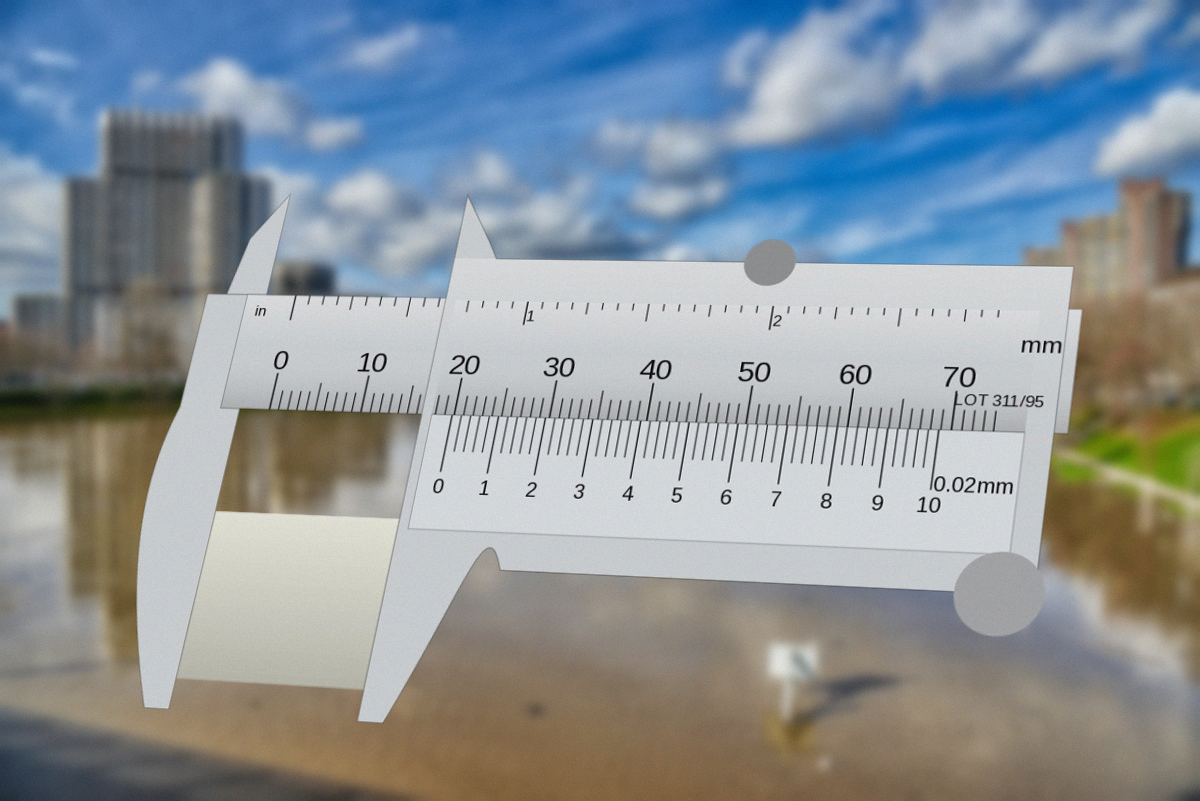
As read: value=19.8 unit=mm
